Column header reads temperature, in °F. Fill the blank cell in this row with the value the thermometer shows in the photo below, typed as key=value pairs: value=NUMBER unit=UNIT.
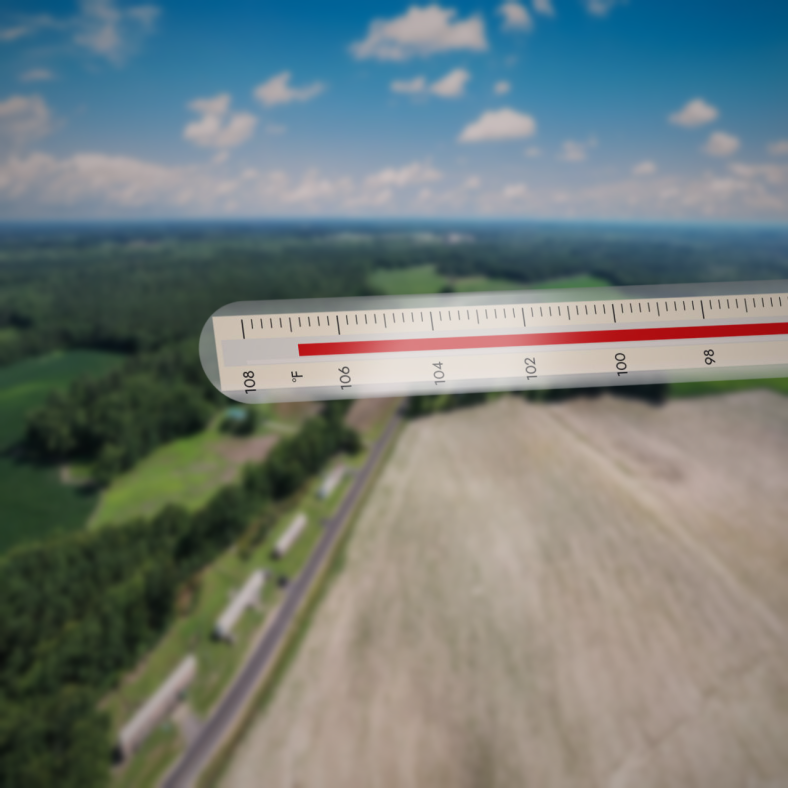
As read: value=106.9 unit=°F
